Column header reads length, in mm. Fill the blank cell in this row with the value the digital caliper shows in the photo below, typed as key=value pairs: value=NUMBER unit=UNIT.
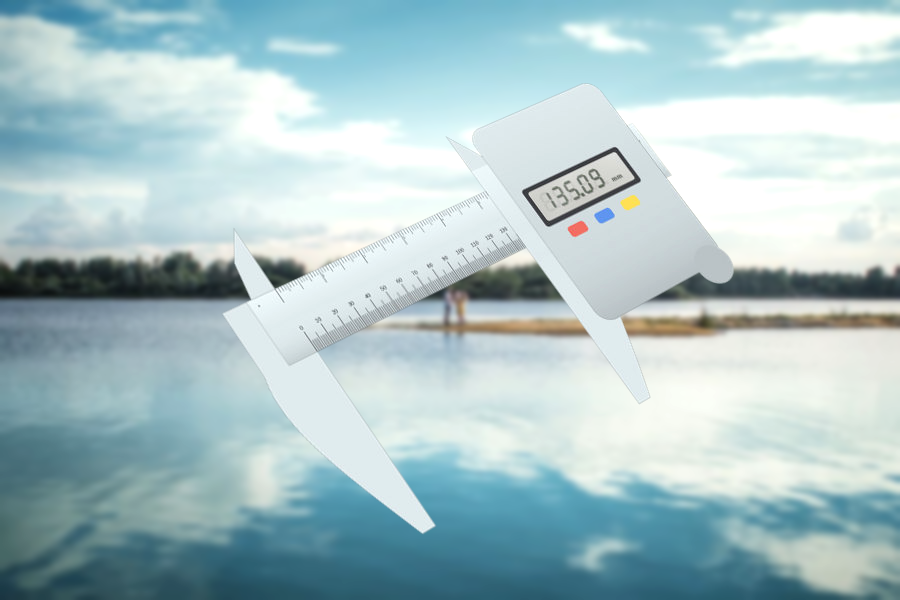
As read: value=135.09 unit=mm
